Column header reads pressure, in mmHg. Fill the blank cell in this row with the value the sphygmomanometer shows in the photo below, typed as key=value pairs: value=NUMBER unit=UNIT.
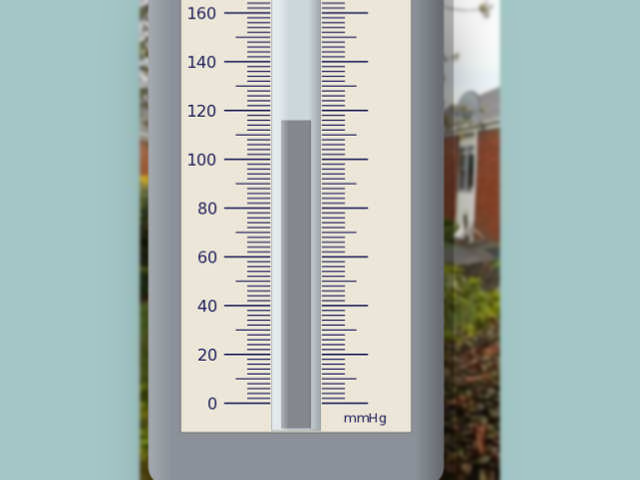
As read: value=116 unit=mmHg
